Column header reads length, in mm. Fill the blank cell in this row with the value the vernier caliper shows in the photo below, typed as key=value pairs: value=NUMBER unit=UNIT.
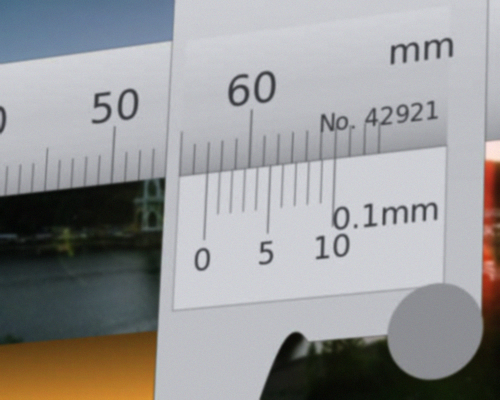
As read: value=57.0 unit=mm
